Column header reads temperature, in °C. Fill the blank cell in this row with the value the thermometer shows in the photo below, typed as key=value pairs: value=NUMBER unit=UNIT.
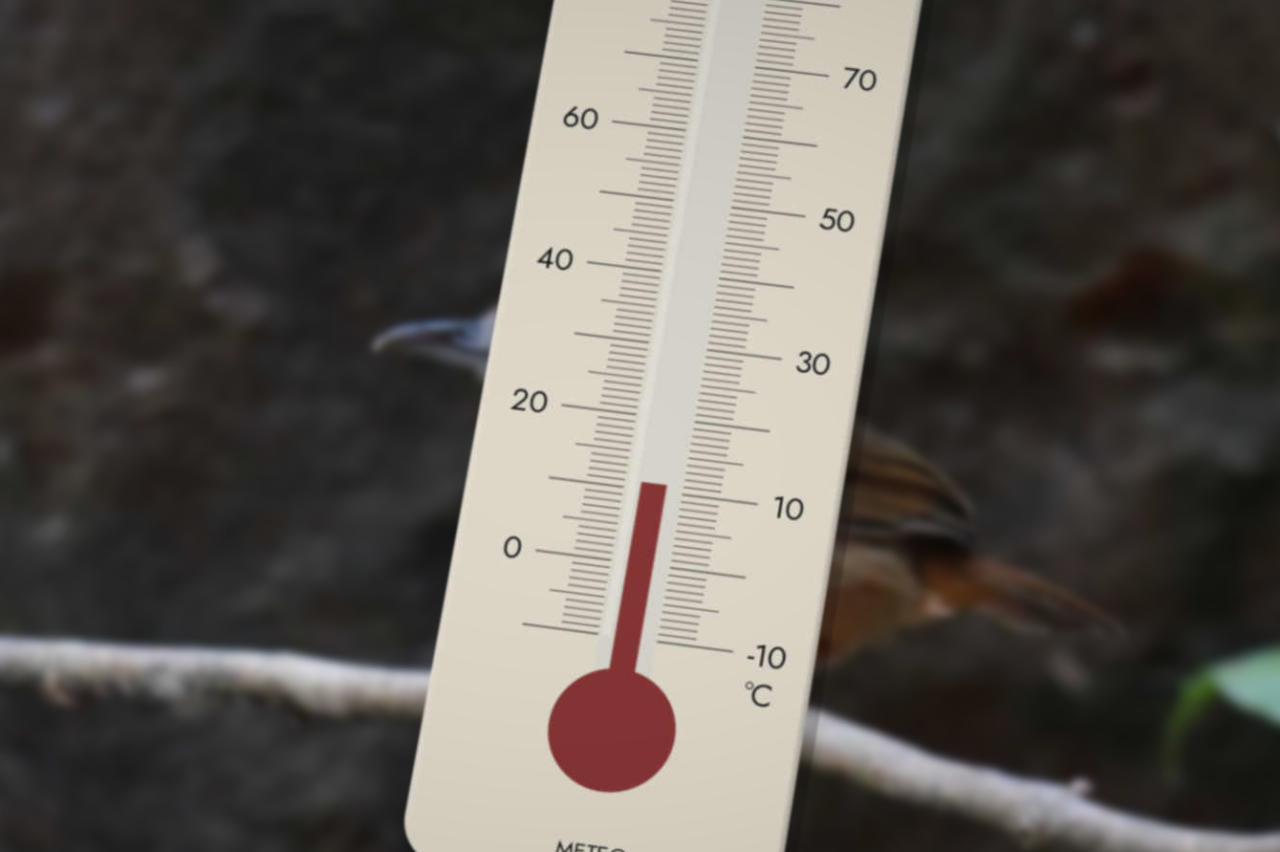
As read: value=11 unit=°C
